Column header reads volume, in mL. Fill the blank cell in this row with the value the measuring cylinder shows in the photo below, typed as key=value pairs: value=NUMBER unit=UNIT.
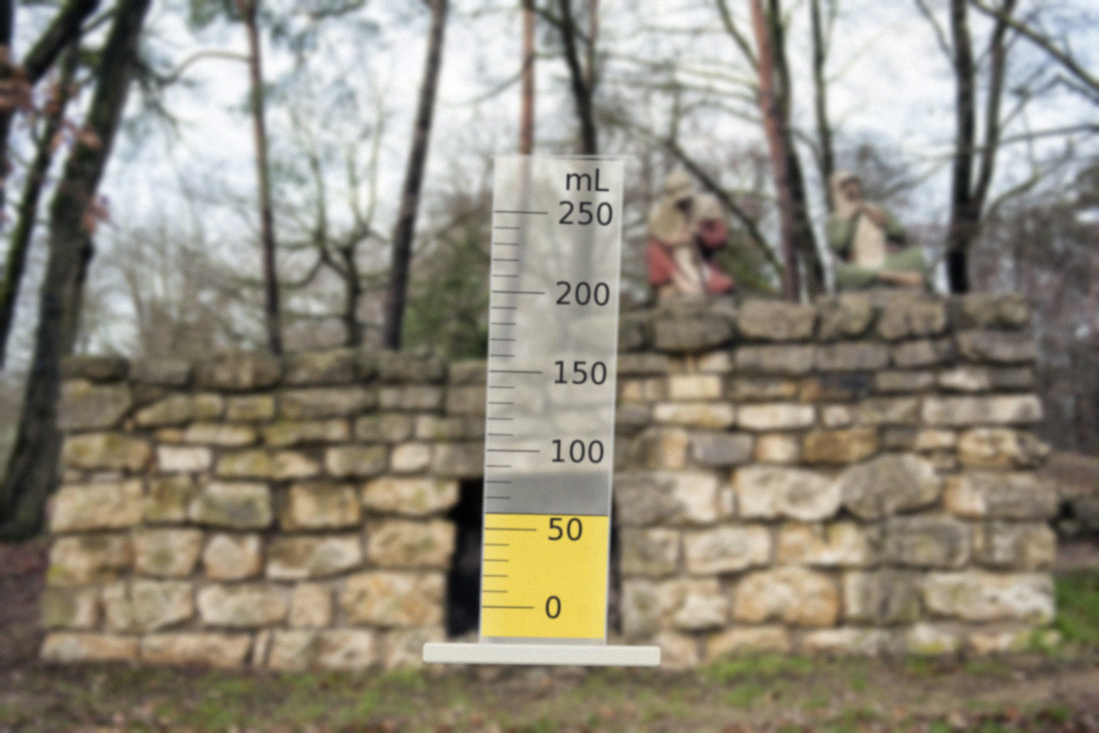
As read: value=60 unit=mL
